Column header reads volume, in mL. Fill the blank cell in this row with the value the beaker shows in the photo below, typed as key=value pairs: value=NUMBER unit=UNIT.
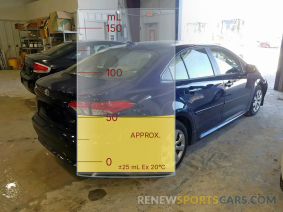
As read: value=50 unit=mL
